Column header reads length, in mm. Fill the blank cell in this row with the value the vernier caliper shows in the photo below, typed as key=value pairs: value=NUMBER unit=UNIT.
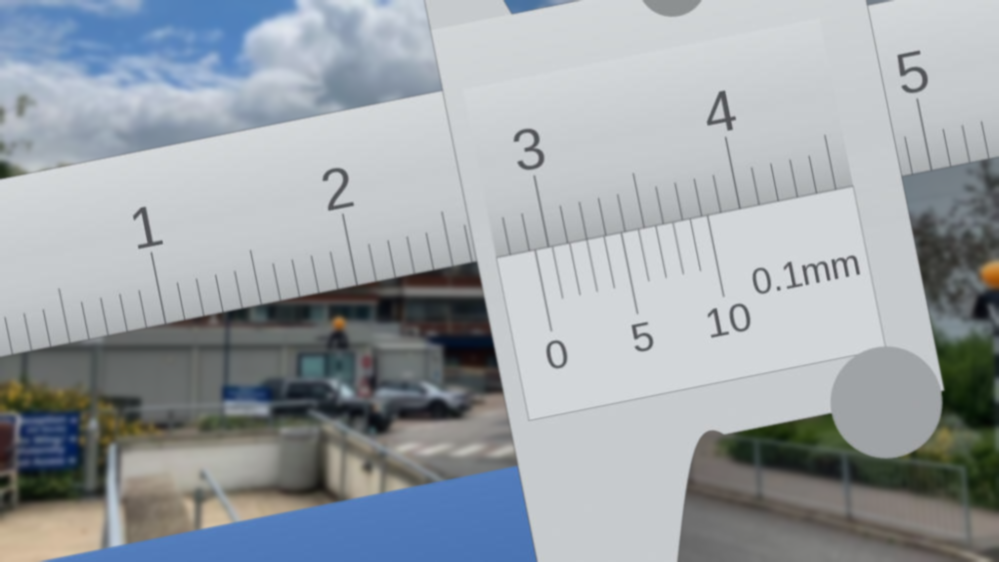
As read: value=29.3 unit=mm
